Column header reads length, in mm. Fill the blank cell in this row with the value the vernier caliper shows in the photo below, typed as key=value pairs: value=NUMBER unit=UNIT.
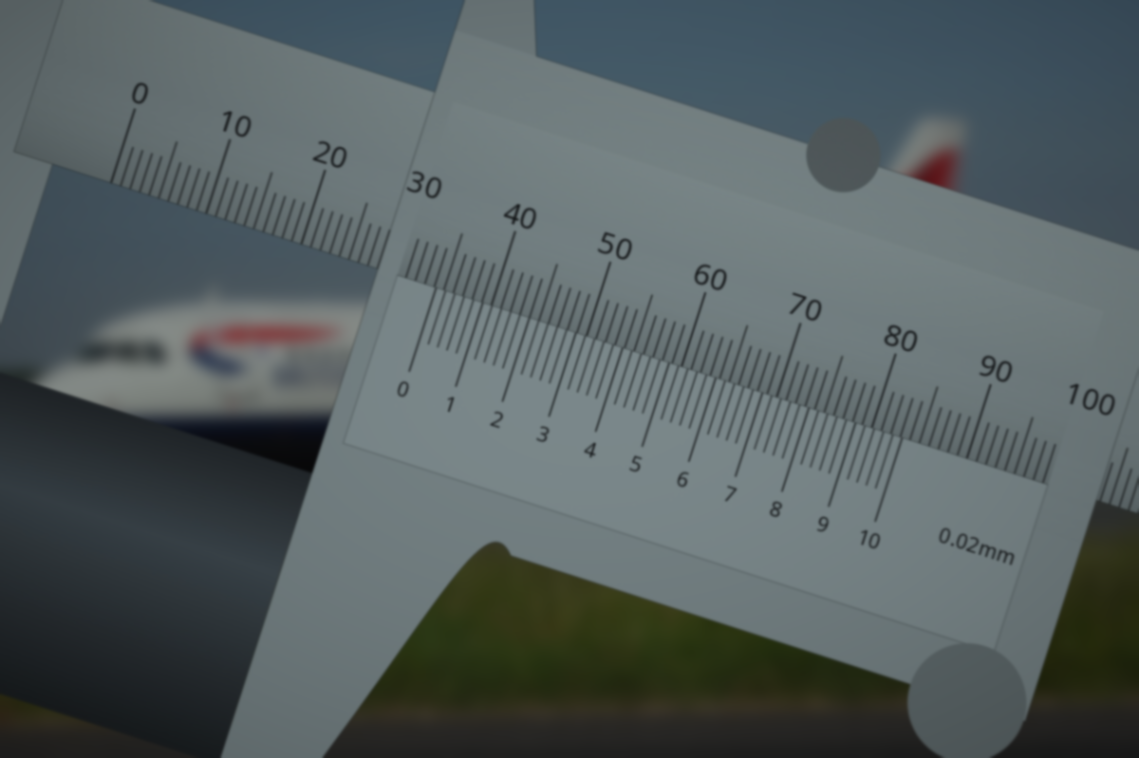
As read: value=34.2 unit=mm
